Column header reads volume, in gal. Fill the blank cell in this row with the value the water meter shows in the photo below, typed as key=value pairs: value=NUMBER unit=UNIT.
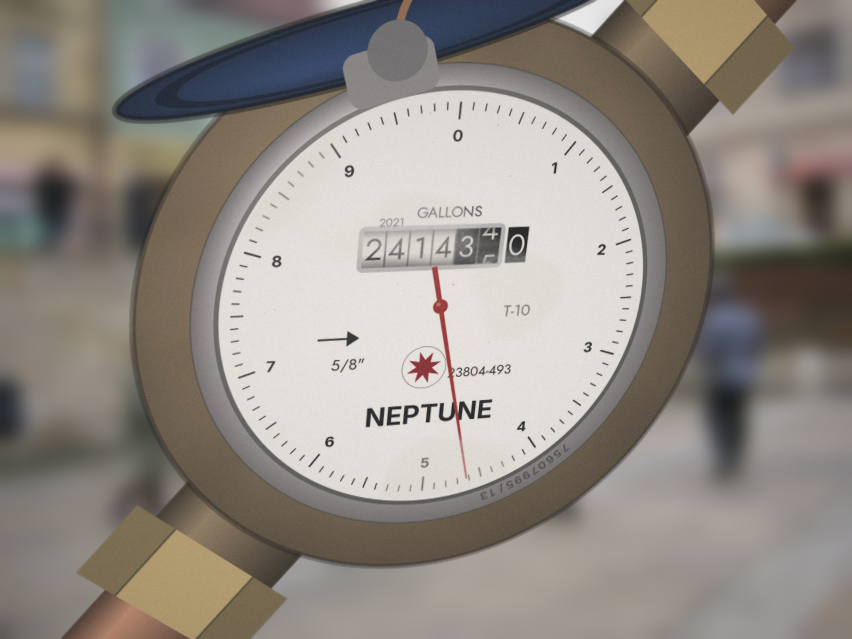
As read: value=2414344.6 unit=gal
